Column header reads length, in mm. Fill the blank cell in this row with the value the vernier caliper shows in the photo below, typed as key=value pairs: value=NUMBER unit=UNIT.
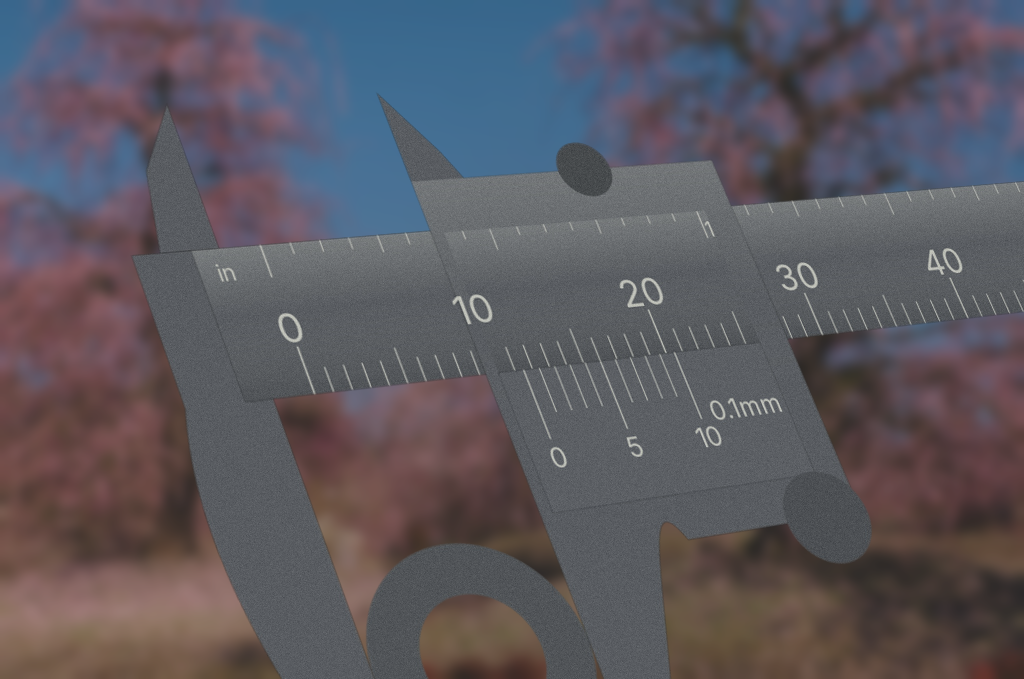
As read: value=11.5 unit=mm
